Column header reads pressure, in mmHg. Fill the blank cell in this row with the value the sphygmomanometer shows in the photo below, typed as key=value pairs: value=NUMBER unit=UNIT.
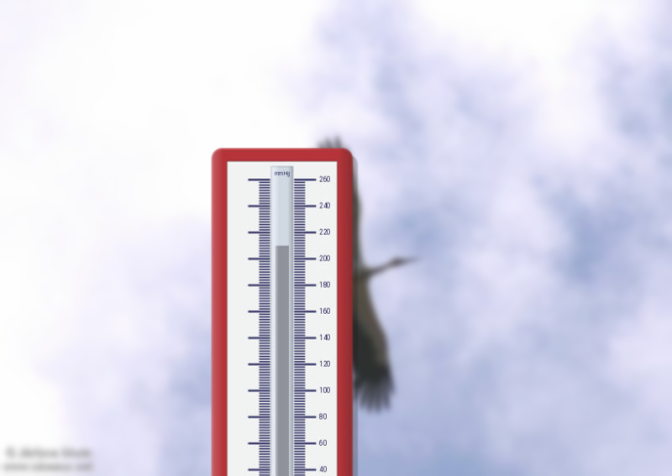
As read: value=210 unit=mmHg
